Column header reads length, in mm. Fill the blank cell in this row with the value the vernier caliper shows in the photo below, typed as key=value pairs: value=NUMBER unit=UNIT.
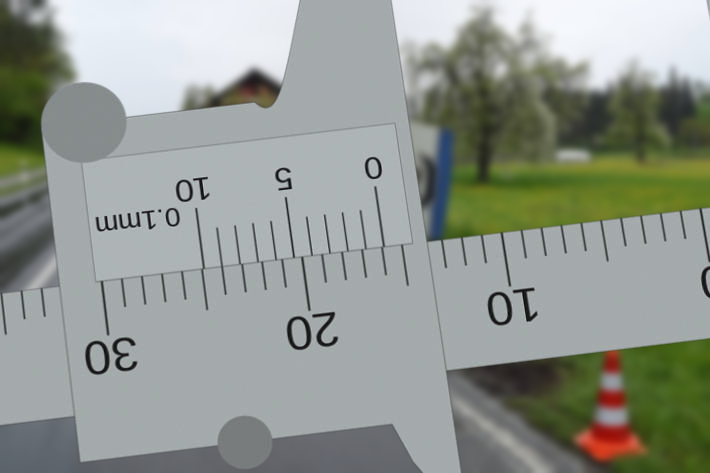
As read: value=15.9 unit=mm
